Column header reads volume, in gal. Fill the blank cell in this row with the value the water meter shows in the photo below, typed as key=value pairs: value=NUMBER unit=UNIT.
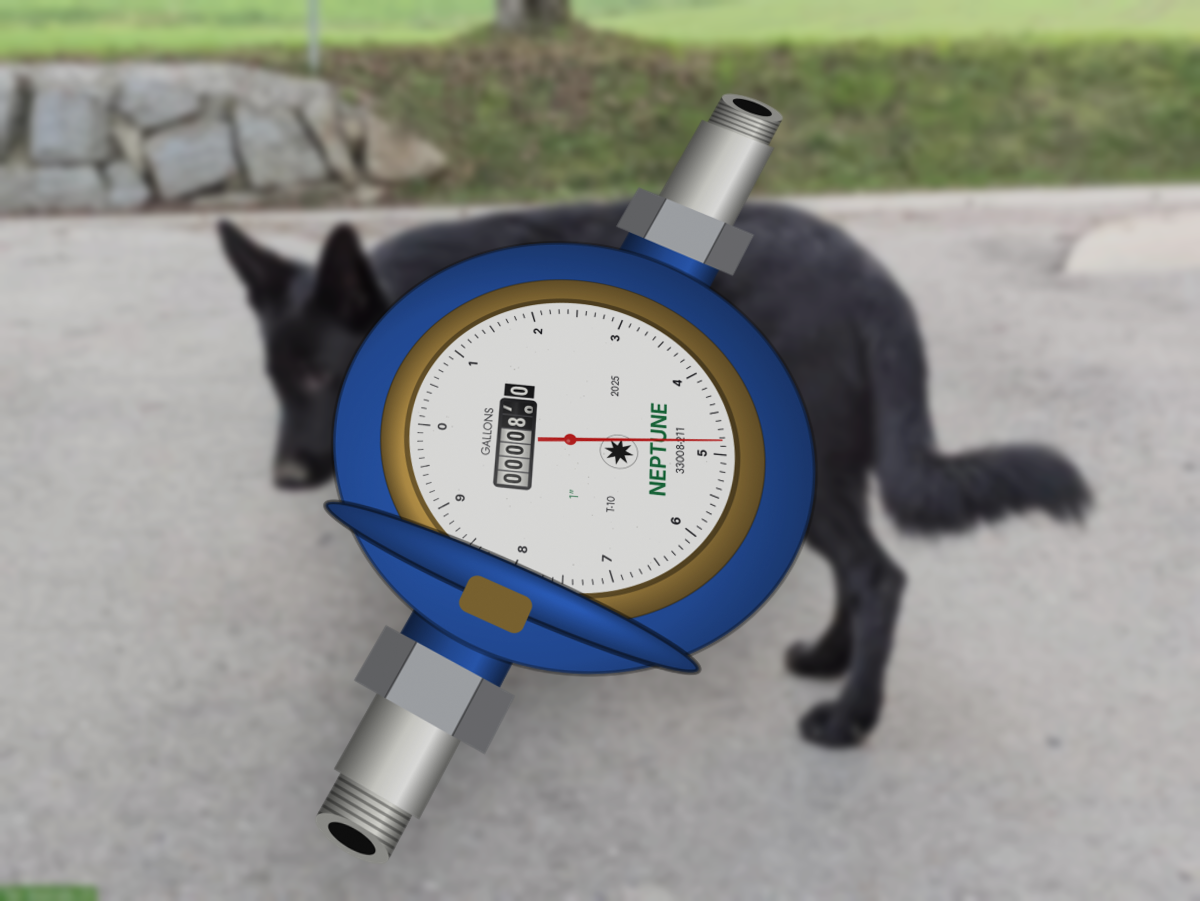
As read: value=874.8 unit=gal
